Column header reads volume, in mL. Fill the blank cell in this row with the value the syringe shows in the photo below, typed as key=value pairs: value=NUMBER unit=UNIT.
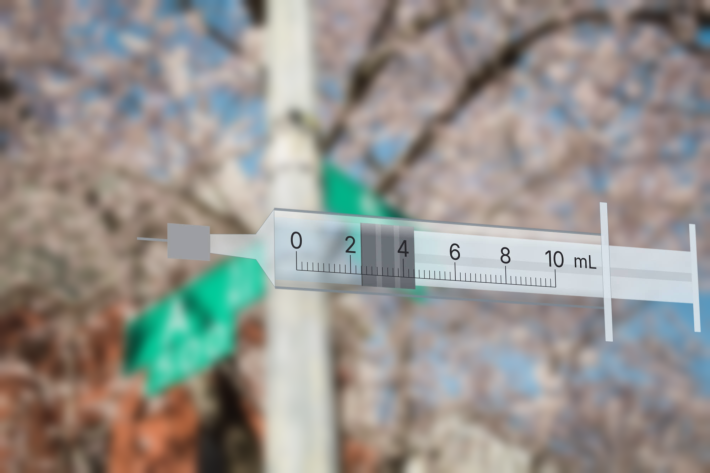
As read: value=2.4 unit=mL
